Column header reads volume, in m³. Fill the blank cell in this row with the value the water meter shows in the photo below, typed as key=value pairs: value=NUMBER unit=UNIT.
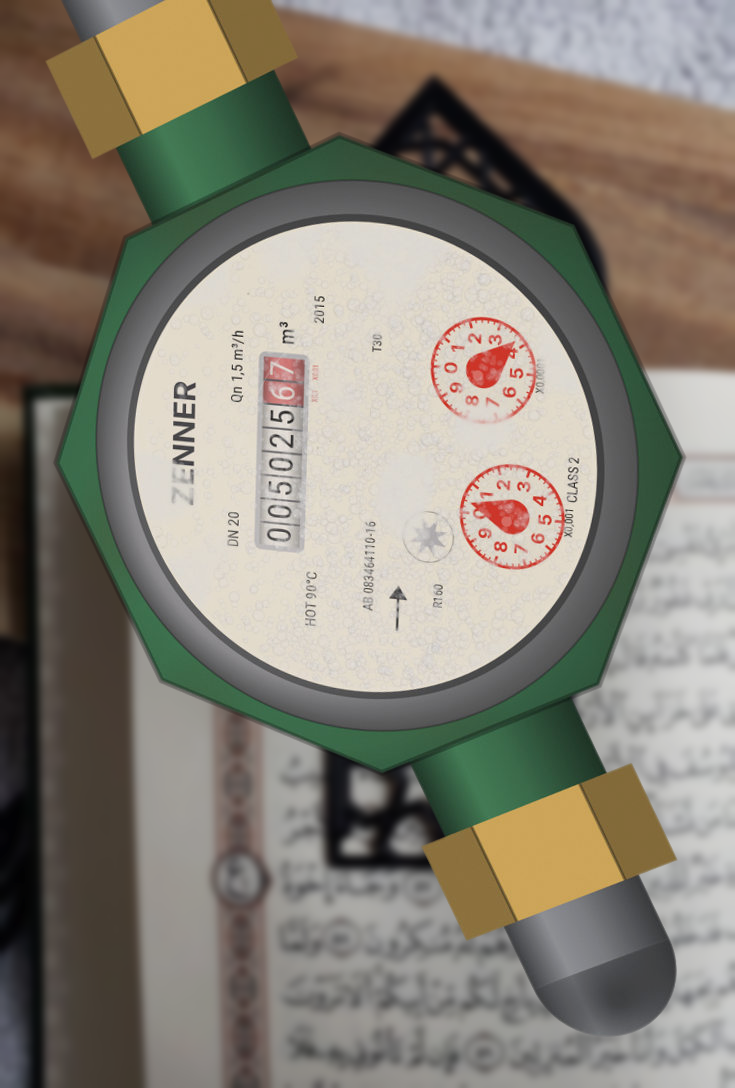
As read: value=5025.6703 unit=m³
